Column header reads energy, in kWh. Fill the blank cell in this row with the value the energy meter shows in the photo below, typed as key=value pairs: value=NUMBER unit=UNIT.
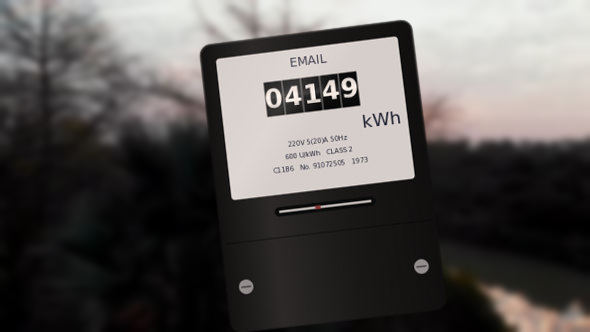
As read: value=4149 unit=kWh
